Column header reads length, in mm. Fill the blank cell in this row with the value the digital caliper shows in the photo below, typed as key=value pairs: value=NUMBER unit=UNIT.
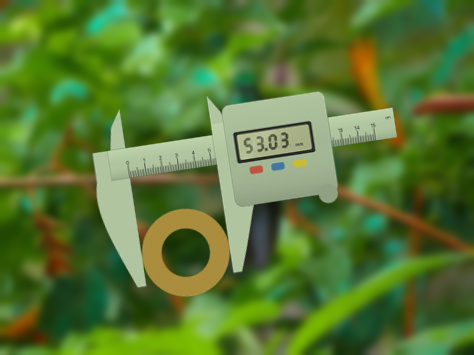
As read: value=53.03 unit=mm
